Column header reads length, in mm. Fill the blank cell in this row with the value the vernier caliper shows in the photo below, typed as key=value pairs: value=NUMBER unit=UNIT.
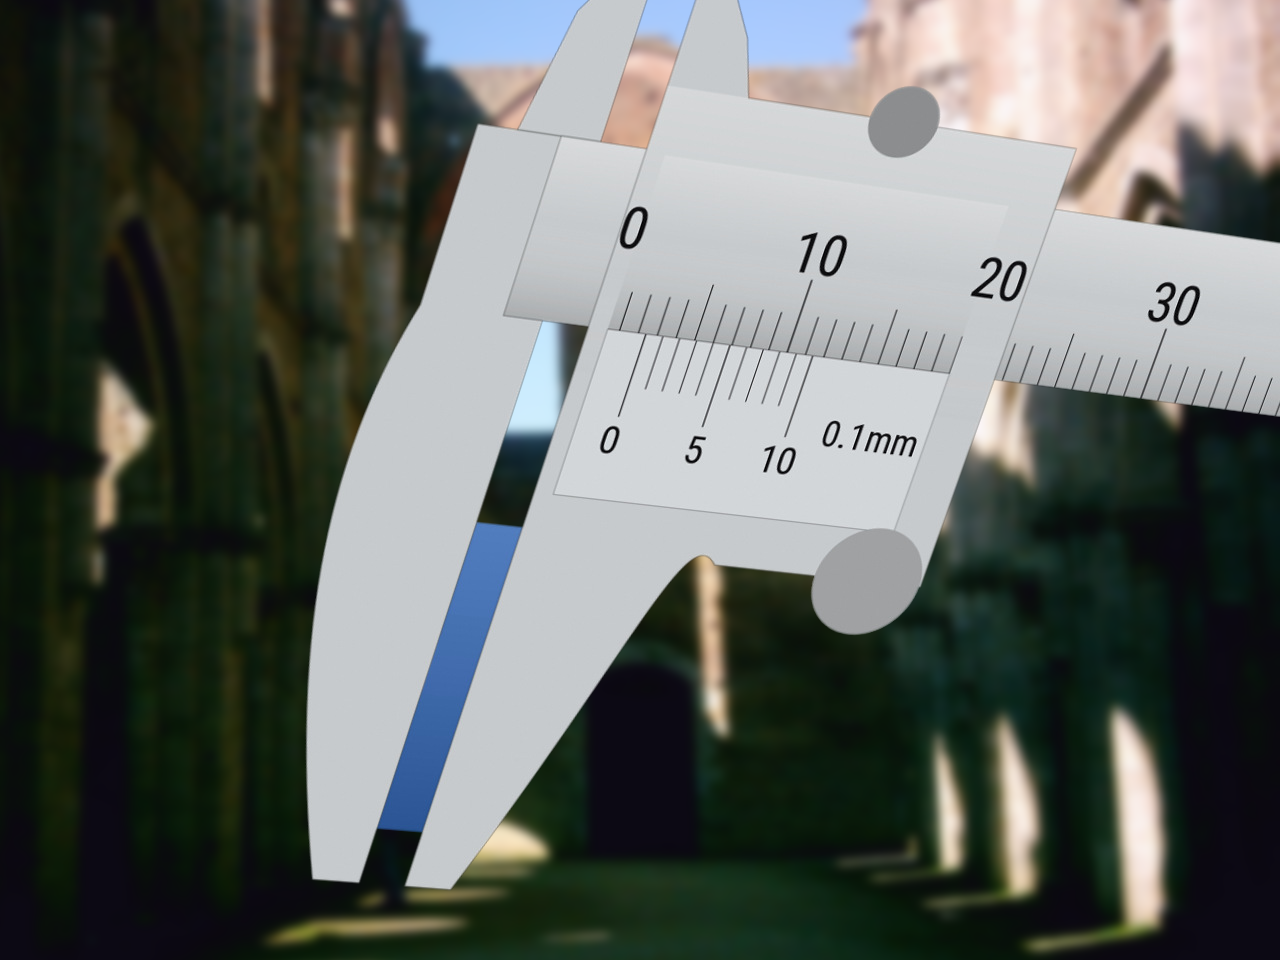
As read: value=2.4 unit=mm
